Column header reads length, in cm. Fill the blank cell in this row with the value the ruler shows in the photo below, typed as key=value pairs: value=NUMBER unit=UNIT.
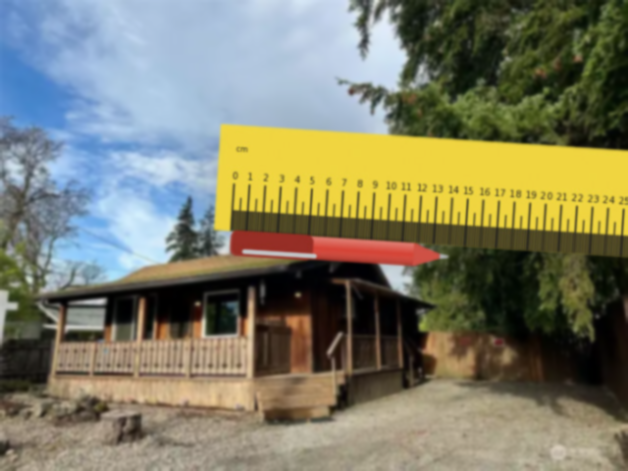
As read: value=14 unit=cm
